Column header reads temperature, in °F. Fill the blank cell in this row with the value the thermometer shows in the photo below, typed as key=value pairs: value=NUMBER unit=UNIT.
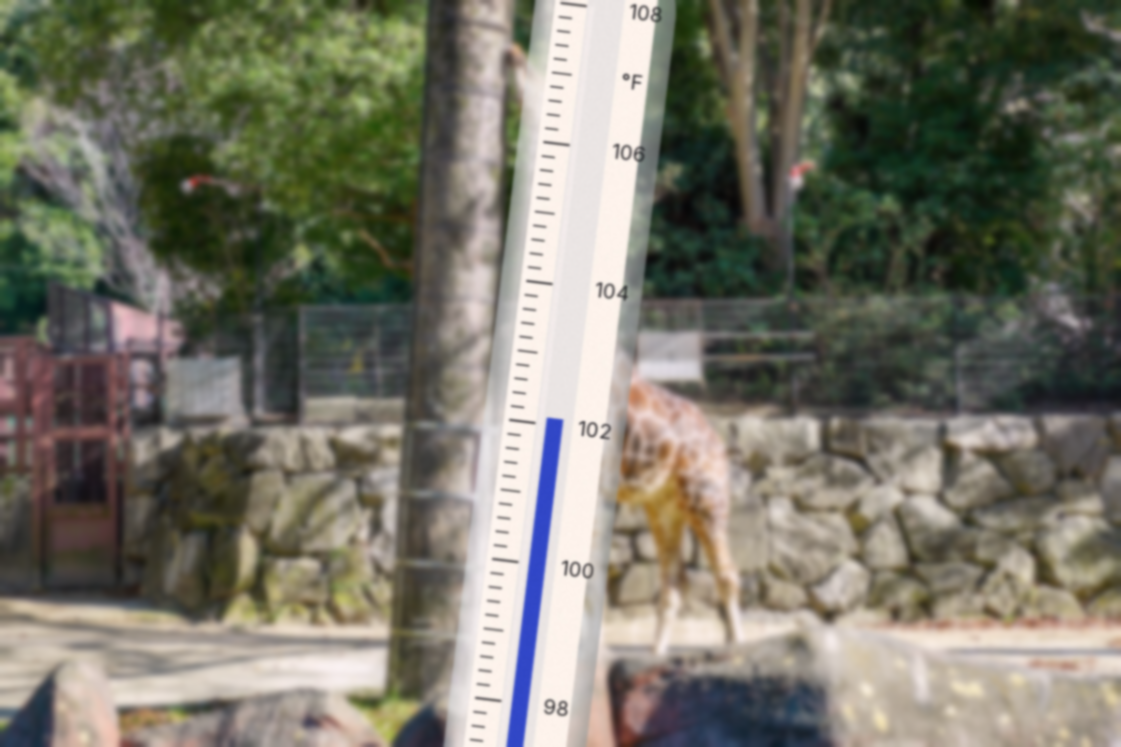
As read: value=102.1 unit=°F
